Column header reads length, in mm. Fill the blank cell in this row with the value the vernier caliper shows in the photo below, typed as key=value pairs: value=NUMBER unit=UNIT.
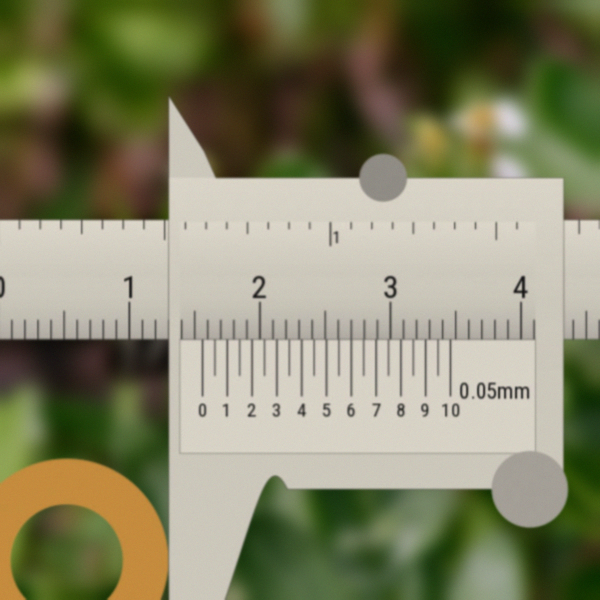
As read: value=15.6 unit=mm
